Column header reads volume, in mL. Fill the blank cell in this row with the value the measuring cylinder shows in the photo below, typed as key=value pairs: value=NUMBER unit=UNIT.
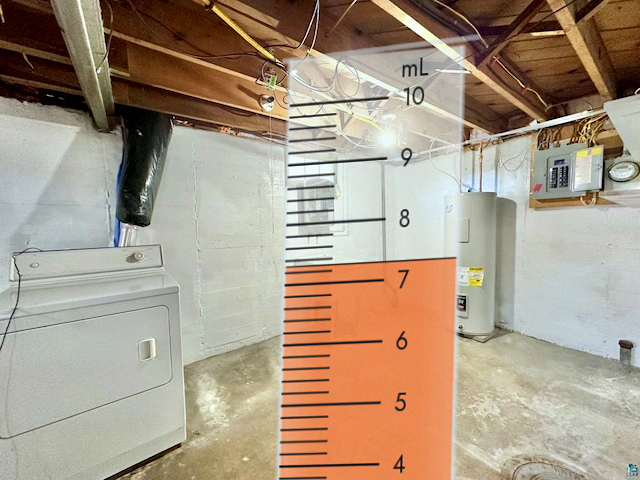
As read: value=7.3 unit=mL
